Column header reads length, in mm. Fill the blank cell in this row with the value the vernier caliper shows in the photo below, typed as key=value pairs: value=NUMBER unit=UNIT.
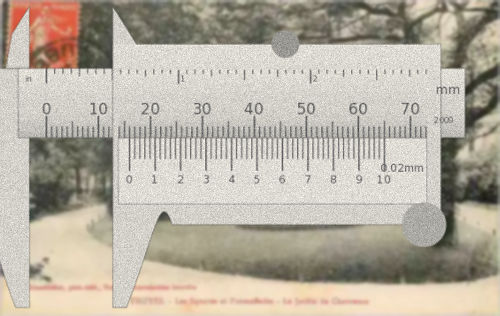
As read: value=16.0 unit=mm
